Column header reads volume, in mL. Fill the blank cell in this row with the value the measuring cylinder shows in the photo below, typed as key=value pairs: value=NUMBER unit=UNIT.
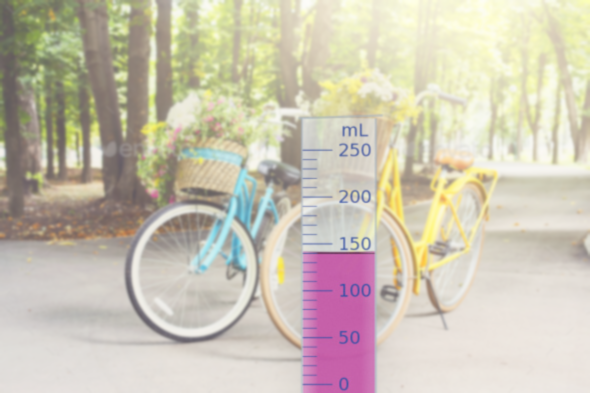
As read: value=140 unit=mL
